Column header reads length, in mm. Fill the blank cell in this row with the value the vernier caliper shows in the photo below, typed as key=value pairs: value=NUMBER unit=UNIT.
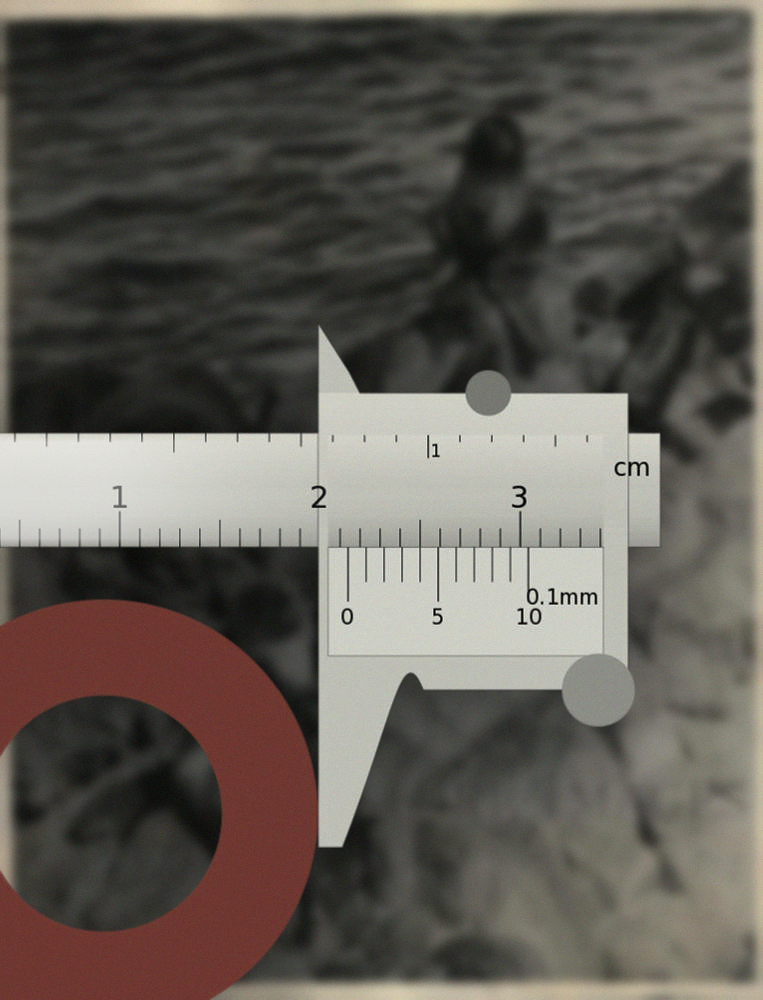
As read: value=21.4 unit=mm
